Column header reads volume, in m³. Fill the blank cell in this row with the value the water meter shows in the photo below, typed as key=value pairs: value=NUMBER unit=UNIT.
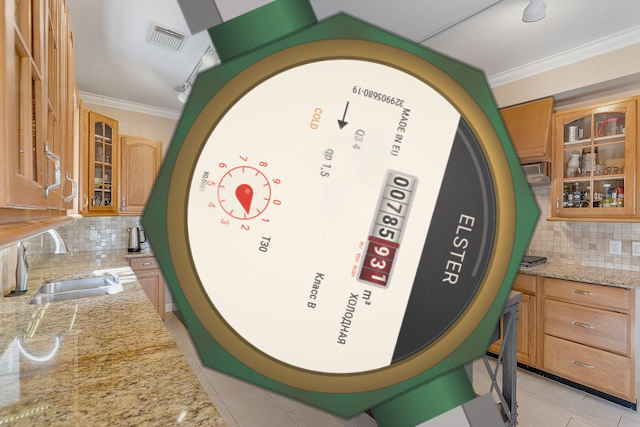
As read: value=785.9311 unit=m³
